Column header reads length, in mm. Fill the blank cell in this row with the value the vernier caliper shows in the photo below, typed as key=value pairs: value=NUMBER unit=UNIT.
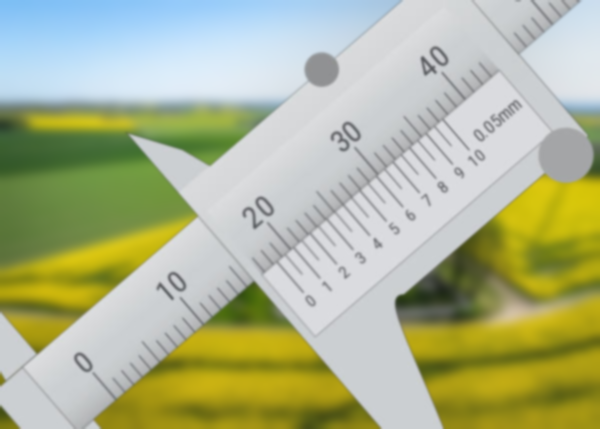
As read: value=18.4 unit=mm
